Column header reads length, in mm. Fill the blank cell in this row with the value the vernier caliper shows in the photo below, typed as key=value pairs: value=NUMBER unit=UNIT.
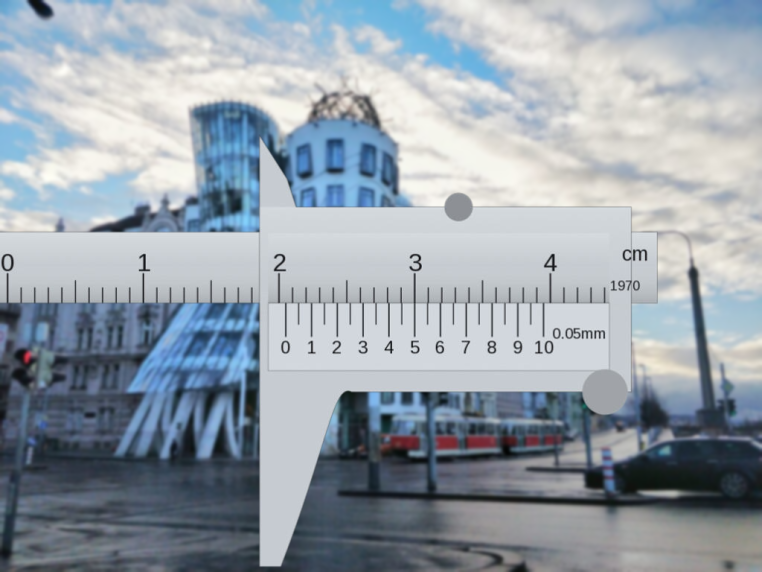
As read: value=20.5 unit=mm
